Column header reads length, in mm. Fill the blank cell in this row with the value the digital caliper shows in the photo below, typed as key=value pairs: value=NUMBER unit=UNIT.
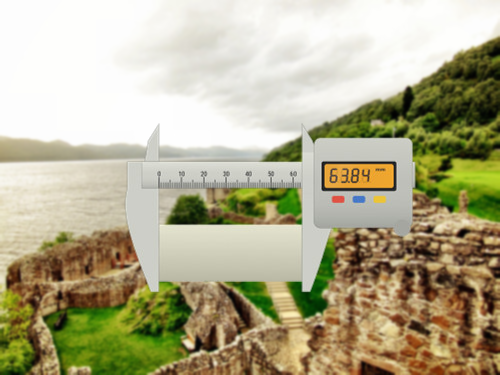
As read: value=63.84 unit=mm
